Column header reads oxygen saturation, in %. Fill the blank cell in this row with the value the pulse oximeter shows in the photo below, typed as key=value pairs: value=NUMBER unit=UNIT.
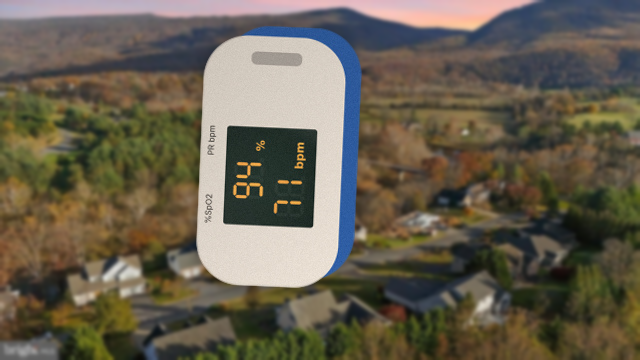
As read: value=94 unit=%
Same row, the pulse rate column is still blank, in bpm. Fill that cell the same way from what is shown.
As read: value=71 unit=bpm
